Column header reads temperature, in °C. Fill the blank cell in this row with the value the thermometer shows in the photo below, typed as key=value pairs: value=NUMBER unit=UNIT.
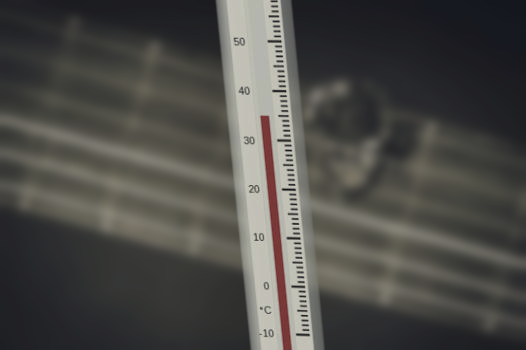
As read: value=35 unit=°C
